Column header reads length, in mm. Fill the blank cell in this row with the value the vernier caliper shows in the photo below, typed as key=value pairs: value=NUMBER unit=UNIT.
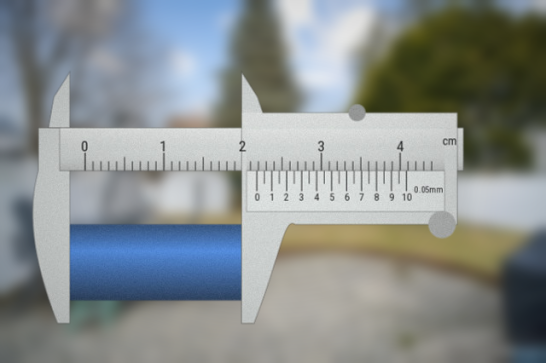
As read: value=21.8 unit=mm
